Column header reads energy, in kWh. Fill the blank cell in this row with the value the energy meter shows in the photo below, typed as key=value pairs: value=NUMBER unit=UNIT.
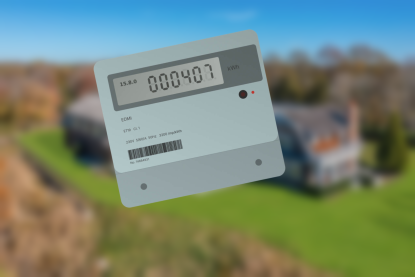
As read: value=407 unit=kWh
